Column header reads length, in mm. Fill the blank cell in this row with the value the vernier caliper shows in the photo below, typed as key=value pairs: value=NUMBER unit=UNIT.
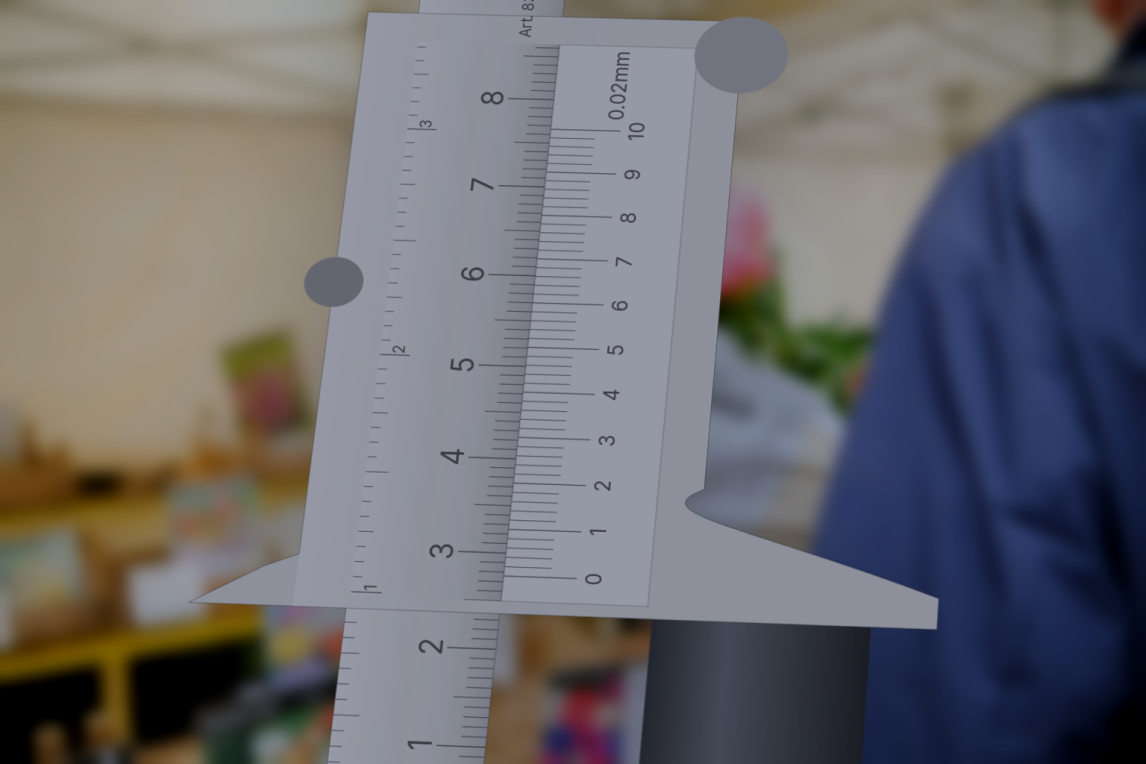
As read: value=27.6 unit=mm
